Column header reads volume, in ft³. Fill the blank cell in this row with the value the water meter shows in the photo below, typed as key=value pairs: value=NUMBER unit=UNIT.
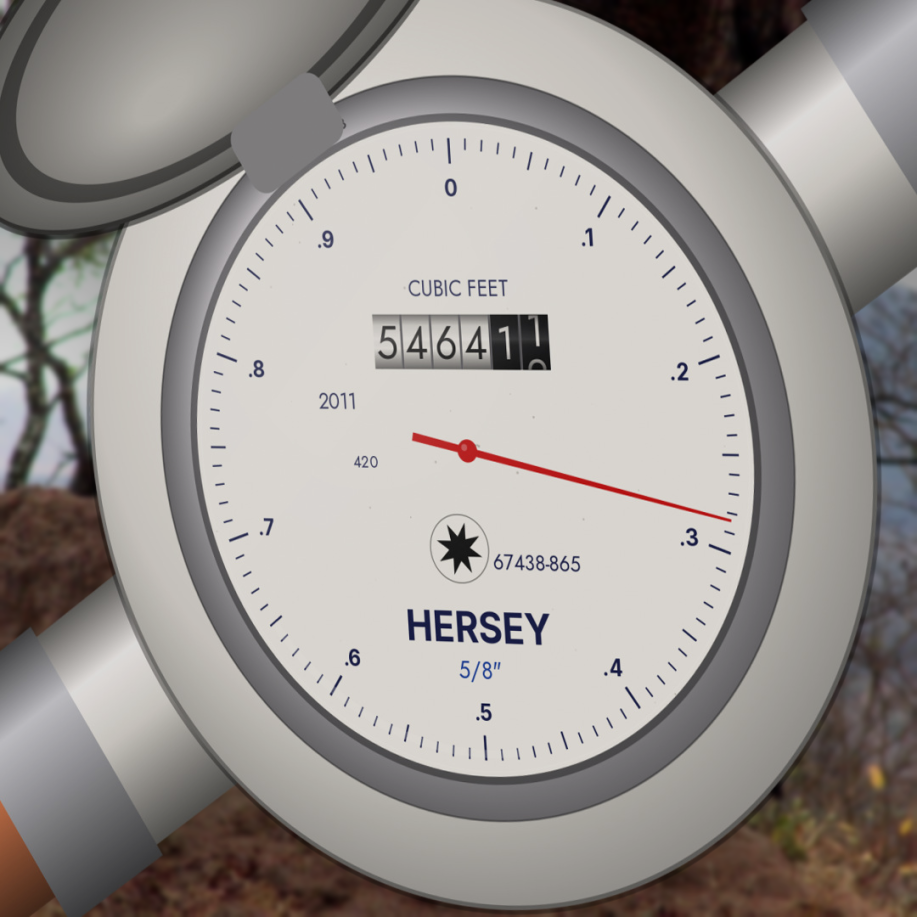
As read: value=546411.28 unit=ft³
